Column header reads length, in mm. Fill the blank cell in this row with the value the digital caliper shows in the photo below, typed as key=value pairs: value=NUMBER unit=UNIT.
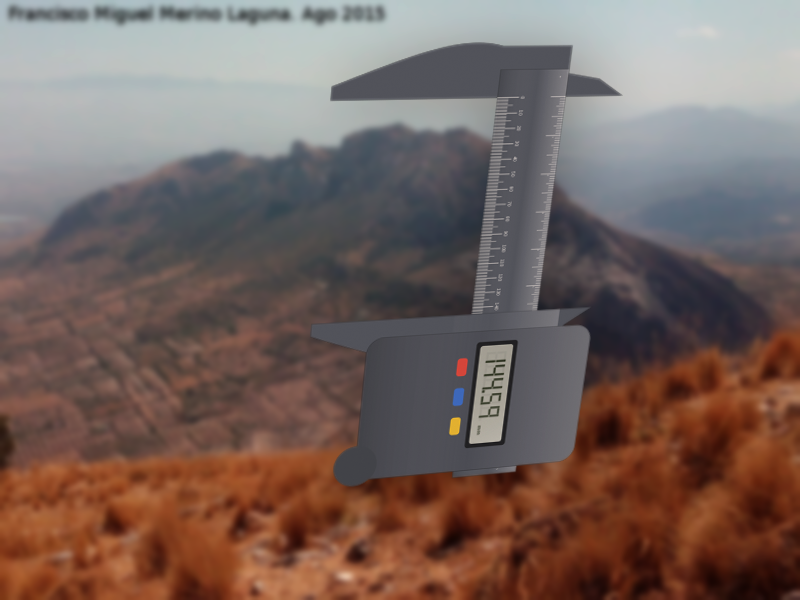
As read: value=144.59 unit=mm
